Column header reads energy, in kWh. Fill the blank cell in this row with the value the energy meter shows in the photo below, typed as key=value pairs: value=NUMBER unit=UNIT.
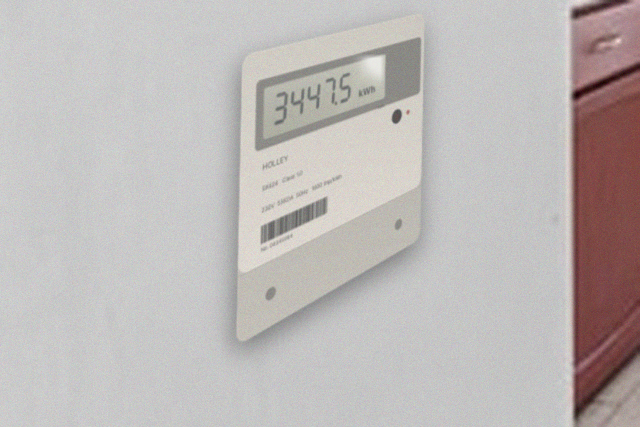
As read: value=3447.5 unit=kWh
